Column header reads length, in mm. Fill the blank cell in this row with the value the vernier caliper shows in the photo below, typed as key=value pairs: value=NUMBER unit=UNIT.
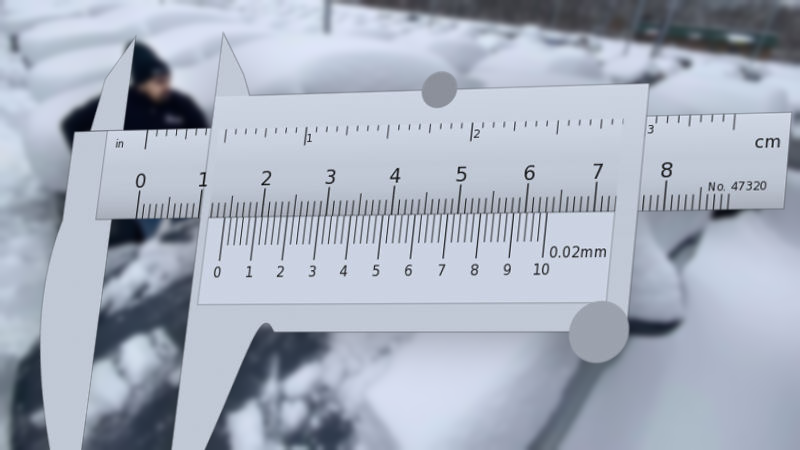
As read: value=14.2 unit=mm
